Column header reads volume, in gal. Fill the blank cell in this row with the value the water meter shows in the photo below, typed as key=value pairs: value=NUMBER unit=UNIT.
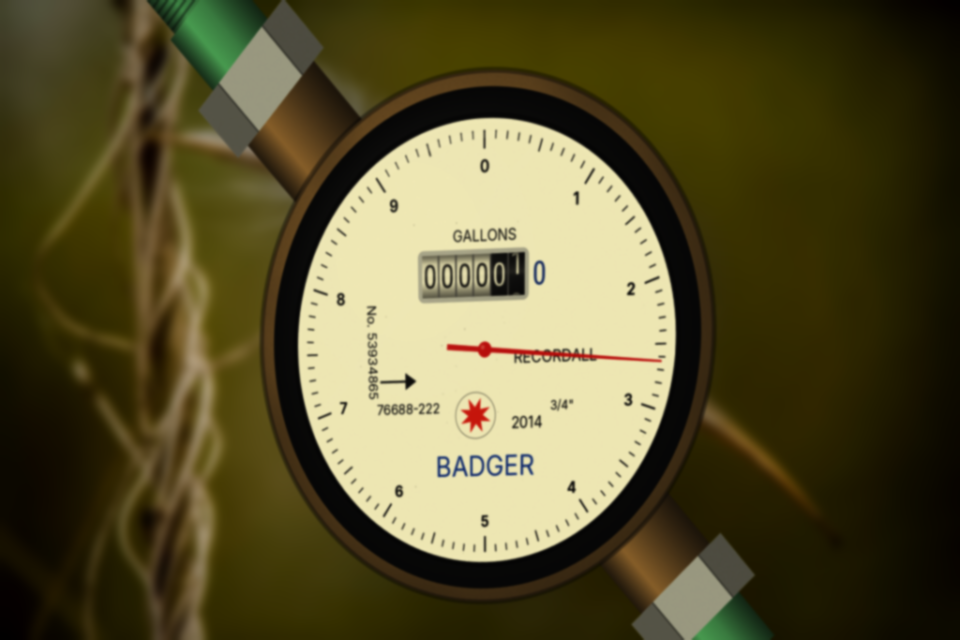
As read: value=12.6 unit=gal
